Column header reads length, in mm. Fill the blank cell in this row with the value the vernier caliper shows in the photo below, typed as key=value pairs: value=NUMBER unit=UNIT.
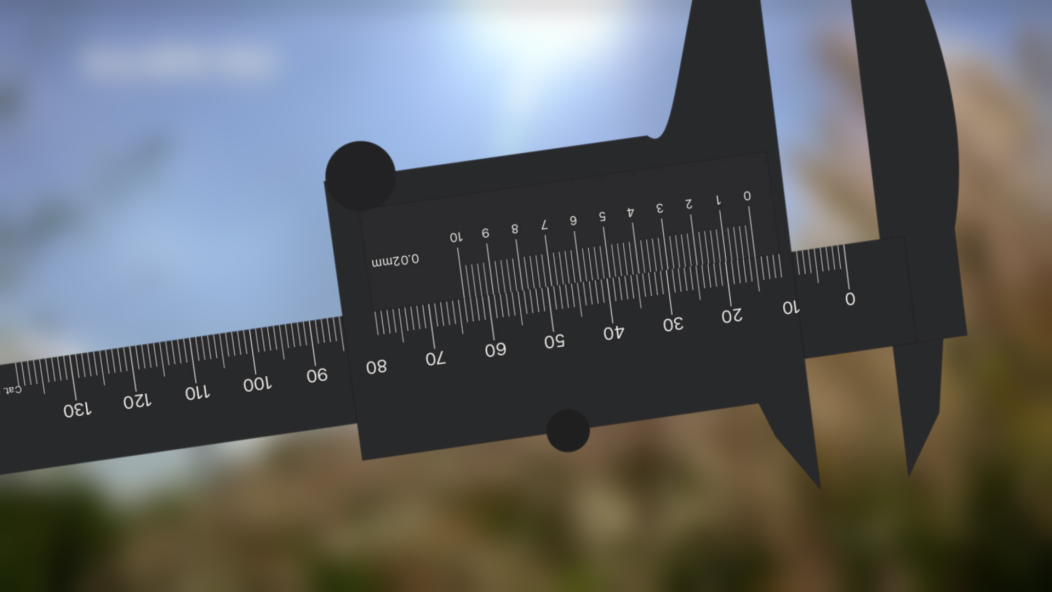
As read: value=15.0 unit=mm
